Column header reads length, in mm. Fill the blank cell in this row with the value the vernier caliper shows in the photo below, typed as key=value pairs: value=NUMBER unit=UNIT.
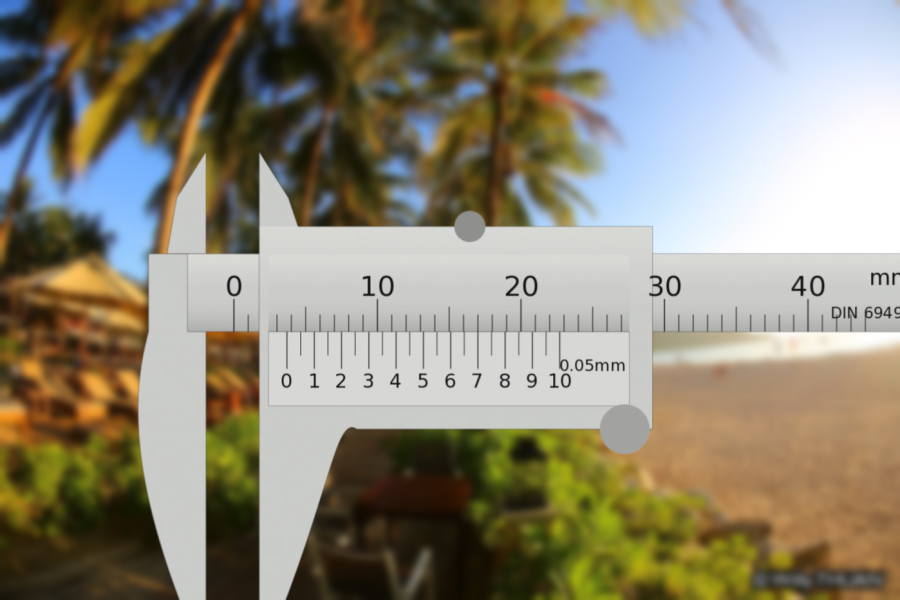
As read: value=3.7 unit=mm
